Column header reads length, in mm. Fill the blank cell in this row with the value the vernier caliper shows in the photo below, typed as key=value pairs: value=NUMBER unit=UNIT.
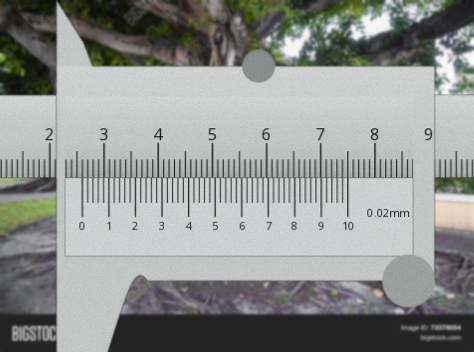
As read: value=26.0 unit=mm
